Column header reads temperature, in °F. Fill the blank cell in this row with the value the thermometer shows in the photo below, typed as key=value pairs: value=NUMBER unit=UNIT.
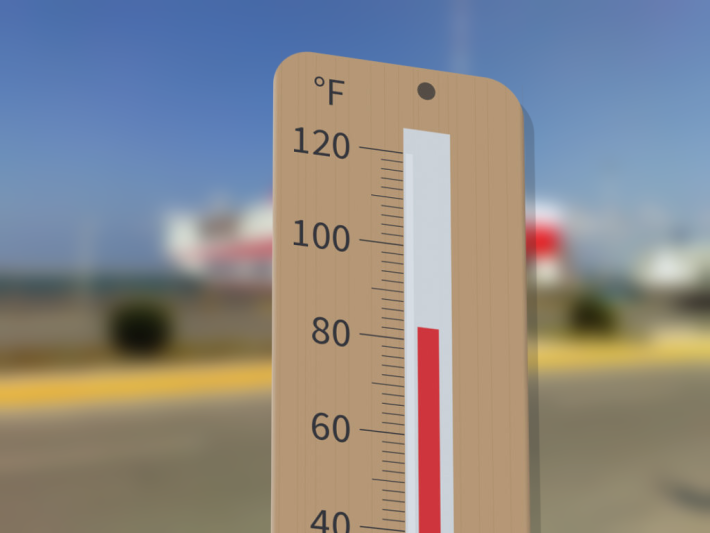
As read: value=83 unit=°F
